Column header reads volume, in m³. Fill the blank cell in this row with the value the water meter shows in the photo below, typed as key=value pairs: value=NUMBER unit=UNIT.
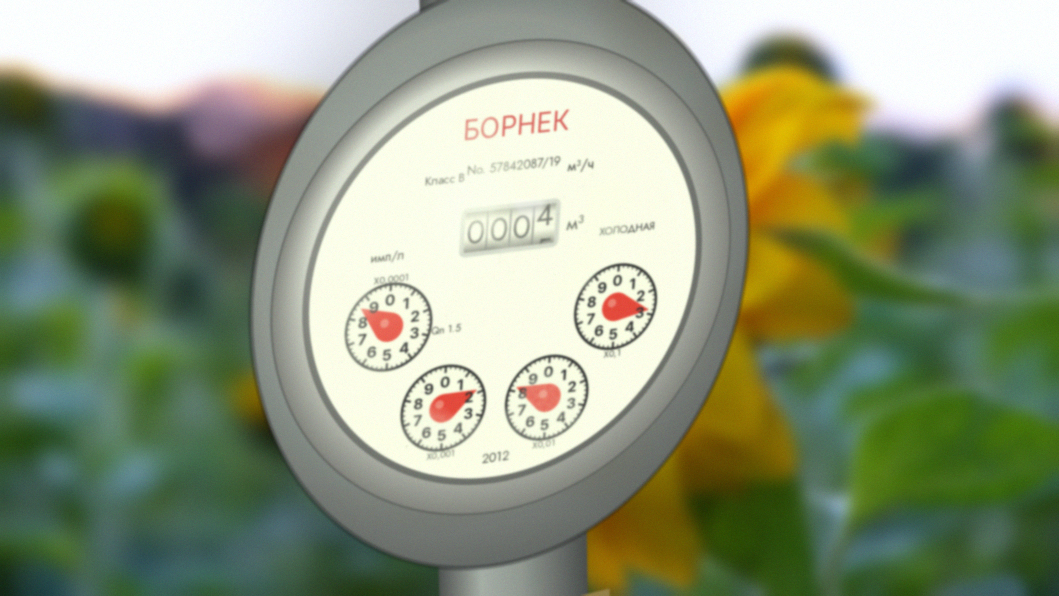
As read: value=4.2818 unit=m³
